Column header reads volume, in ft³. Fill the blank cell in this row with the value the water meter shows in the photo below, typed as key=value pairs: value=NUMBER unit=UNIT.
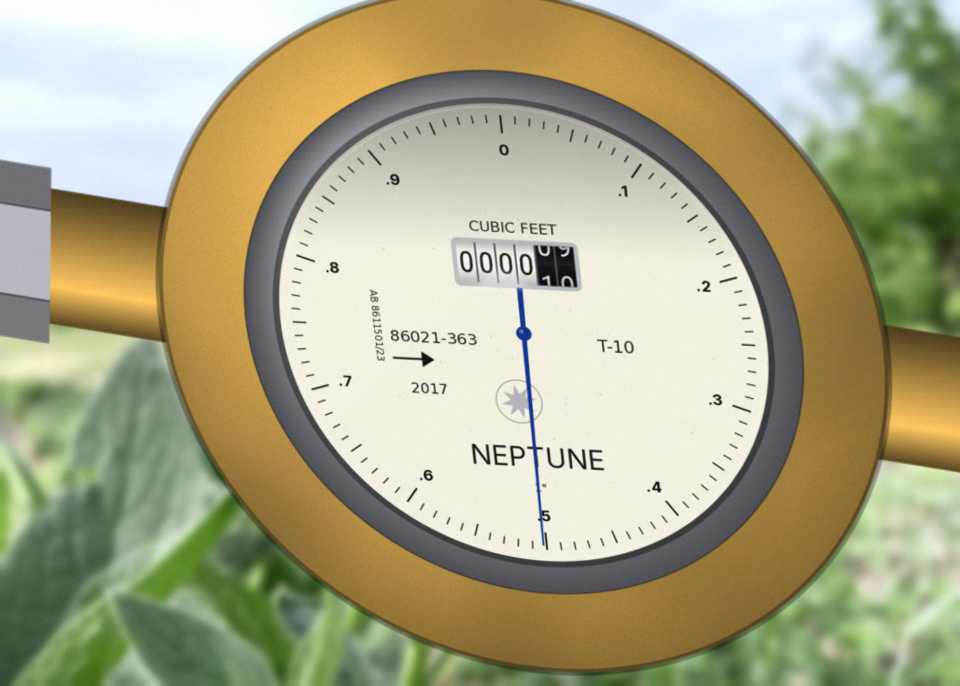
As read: value=9.50 unit=ft³
